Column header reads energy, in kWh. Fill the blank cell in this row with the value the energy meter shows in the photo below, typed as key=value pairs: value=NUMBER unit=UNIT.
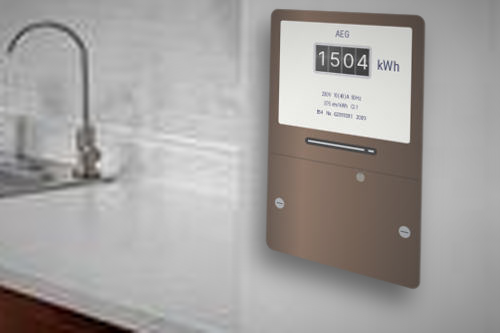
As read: value=1504 unit=kWh
